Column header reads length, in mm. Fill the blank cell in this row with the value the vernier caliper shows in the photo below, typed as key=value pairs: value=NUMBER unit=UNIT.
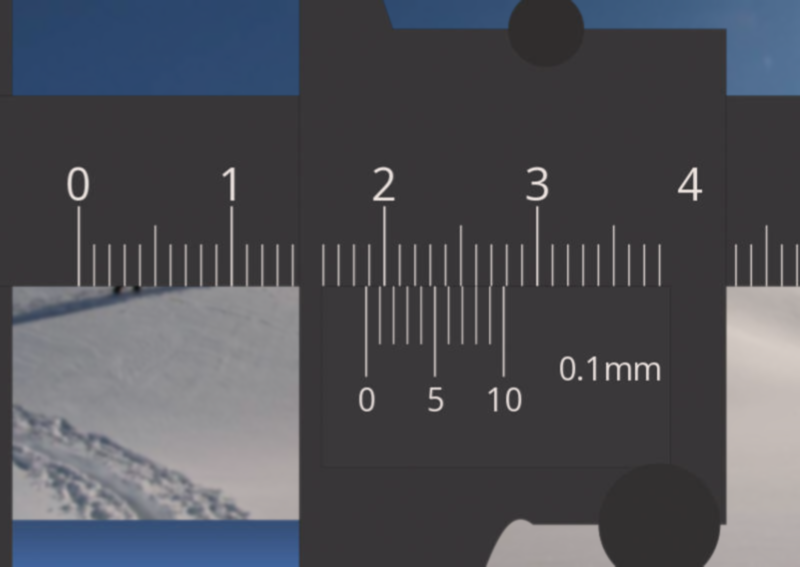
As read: value=18.8 unit=mm
